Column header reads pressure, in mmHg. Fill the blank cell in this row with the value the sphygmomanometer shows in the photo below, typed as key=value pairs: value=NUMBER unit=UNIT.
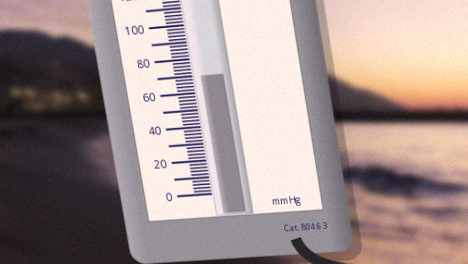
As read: value=70 unit=mmHg
